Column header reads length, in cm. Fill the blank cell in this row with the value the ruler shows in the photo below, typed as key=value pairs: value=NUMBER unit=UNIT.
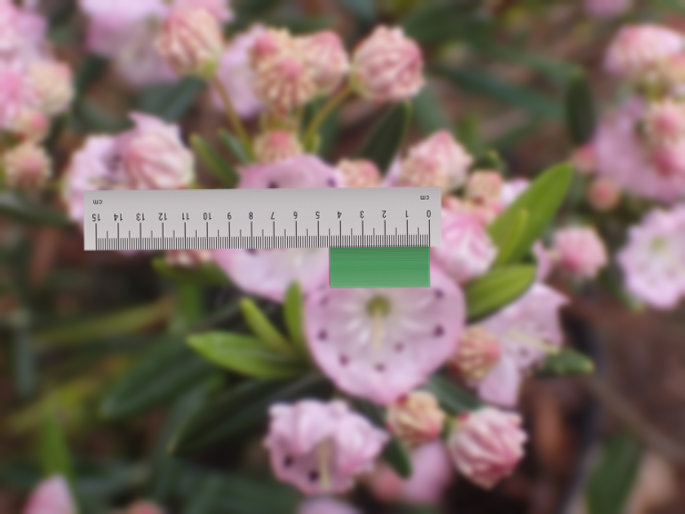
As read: value=4.5 unit=cm
